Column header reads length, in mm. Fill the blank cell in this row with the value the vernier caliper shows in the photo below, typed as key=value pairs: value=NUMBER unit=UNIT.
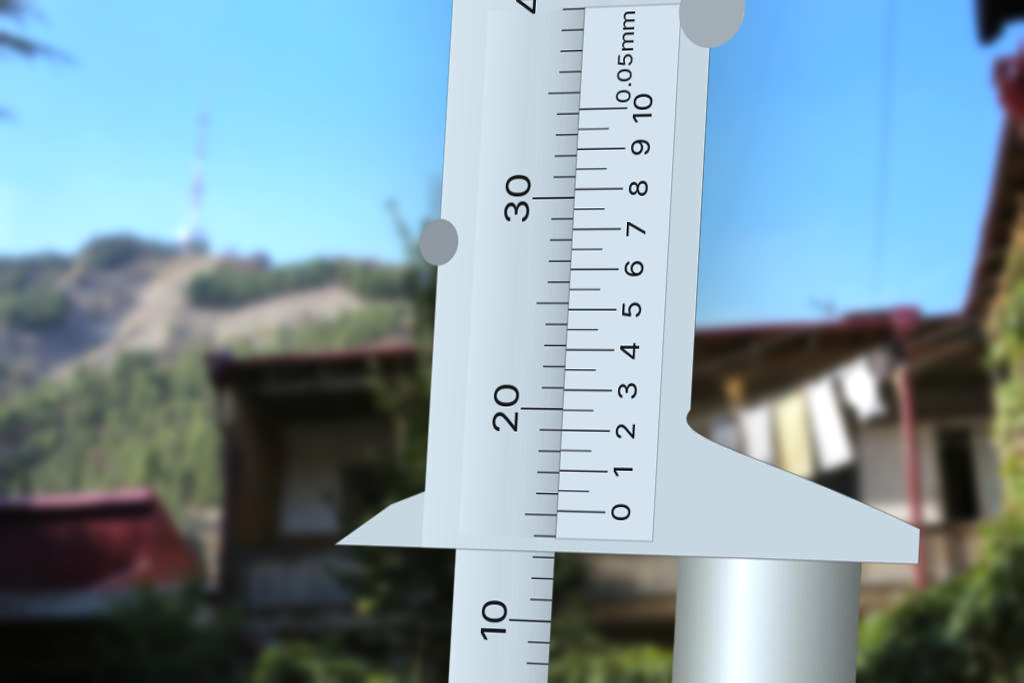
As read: value=15.2 unit=mm
